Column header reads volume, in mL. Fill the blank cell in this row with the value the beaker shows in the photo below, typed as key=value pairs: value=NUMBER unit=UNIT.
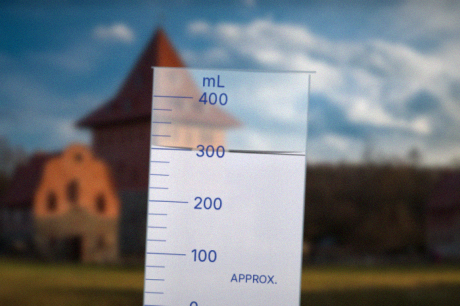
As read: value=300 unit=mL
